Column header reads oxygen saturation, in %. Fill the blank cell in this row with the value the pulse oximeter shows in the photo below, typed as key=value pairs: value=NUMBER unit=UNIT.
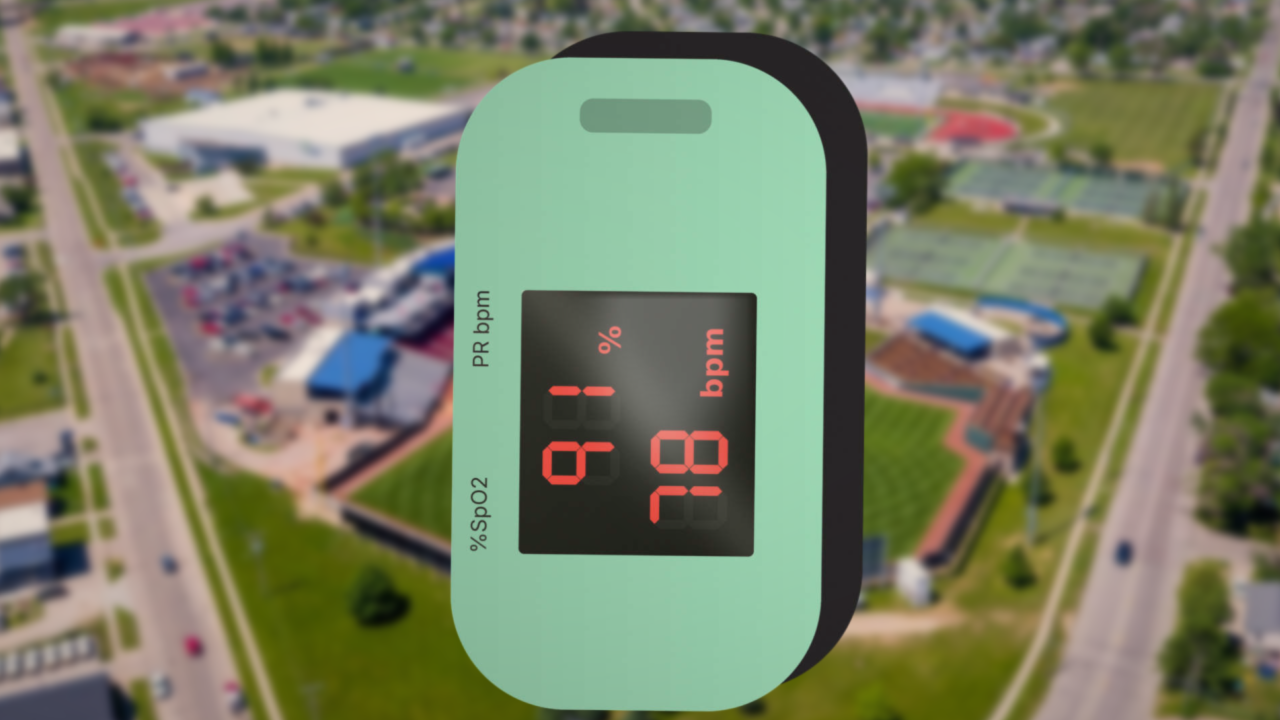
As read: value=91 unit=%
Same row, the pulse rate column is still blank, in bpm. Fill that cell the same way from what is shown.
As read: value=78 unit=bpm
